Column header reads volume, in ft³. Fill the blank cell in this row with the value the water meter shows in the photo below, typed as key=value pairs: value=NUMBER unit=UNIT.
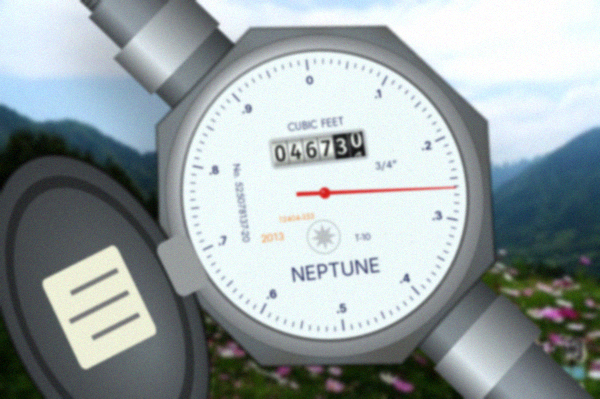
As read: value=46730.26 unit=ft³
